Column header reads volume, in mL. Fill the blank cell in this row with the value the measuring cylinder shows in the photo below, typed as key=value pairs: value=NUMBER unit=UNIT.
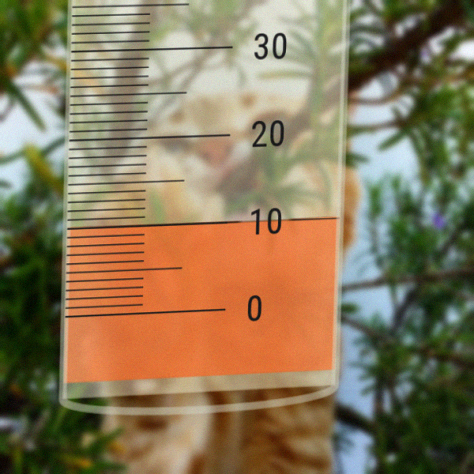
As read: value=10 unit=mL
